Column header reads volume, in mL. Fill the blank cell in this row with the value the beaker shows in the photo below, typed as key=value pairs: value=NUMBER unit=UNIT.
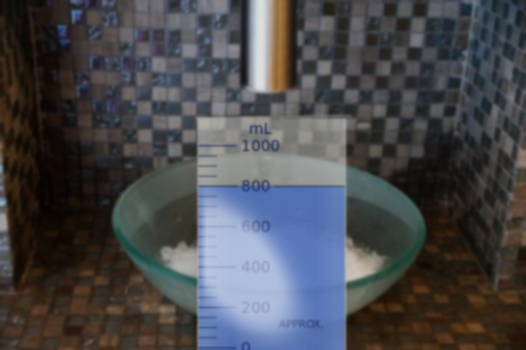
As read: value=800 unit=mL
